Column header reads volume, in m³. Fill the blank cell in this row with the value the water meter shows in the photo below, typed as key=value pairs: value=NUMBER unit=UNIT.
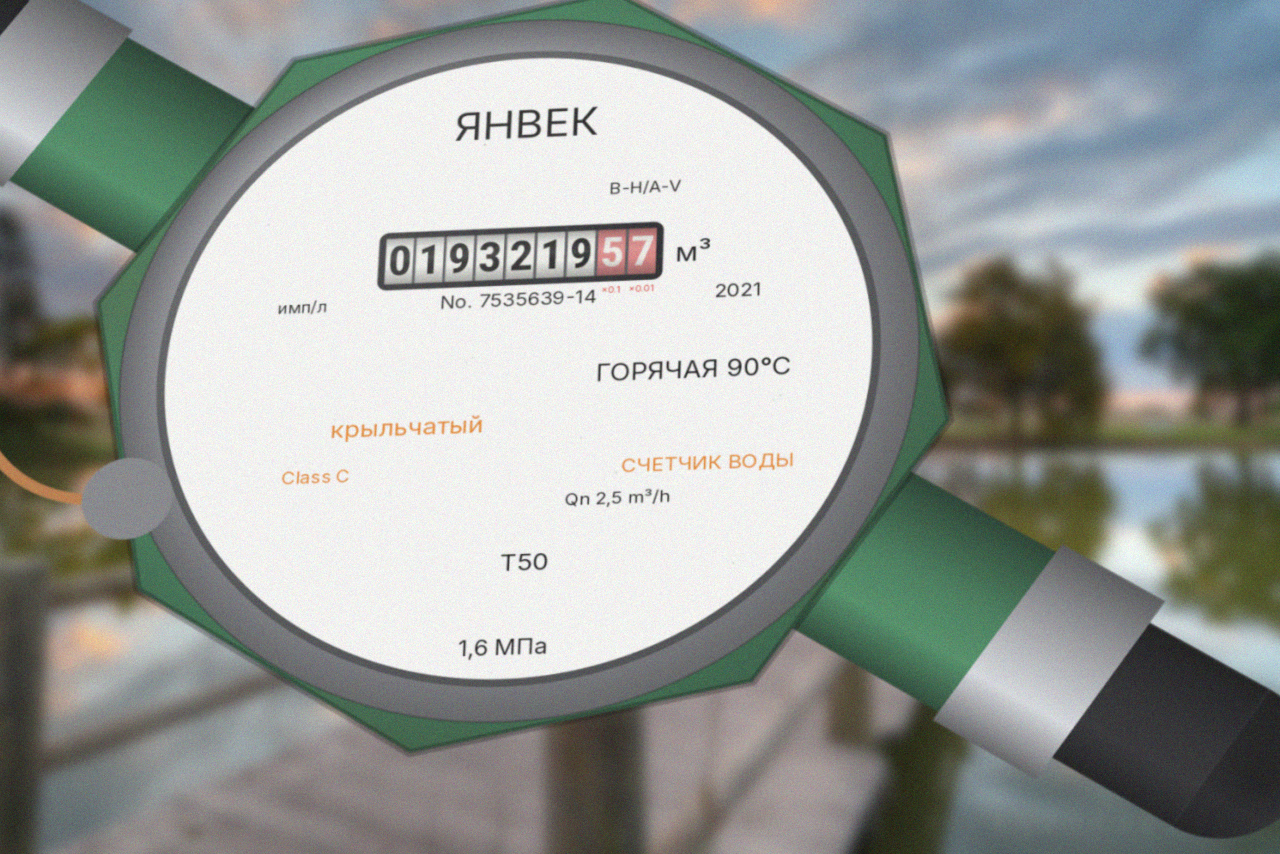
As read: value=193219.57 unit=m³
